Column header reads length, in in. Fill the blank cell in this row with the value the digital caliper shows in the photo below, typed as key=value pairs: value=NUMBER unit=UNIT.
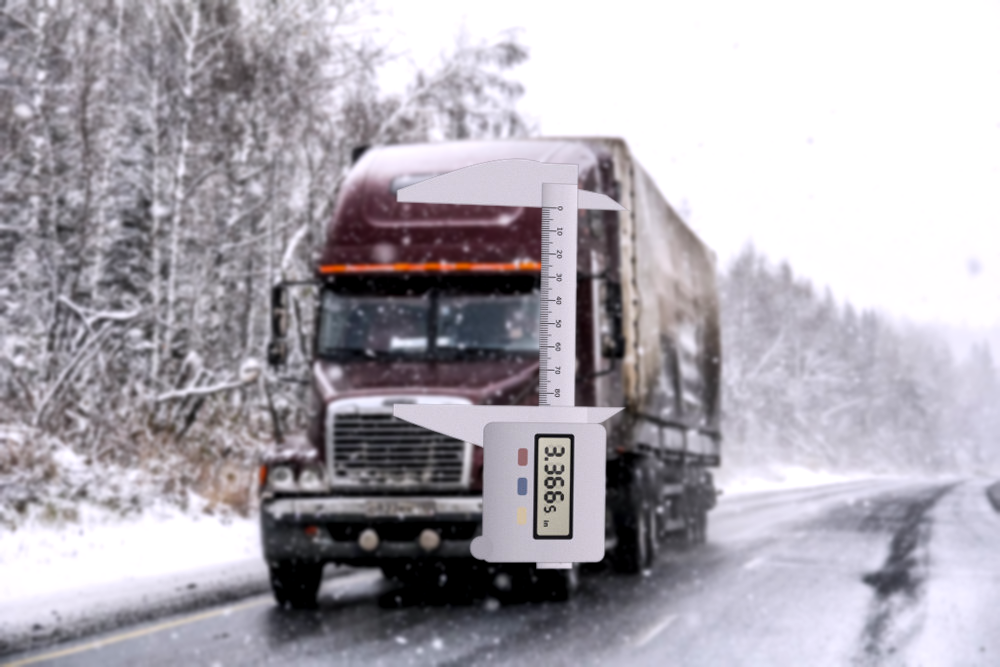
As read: value=3.3665 unit=in
